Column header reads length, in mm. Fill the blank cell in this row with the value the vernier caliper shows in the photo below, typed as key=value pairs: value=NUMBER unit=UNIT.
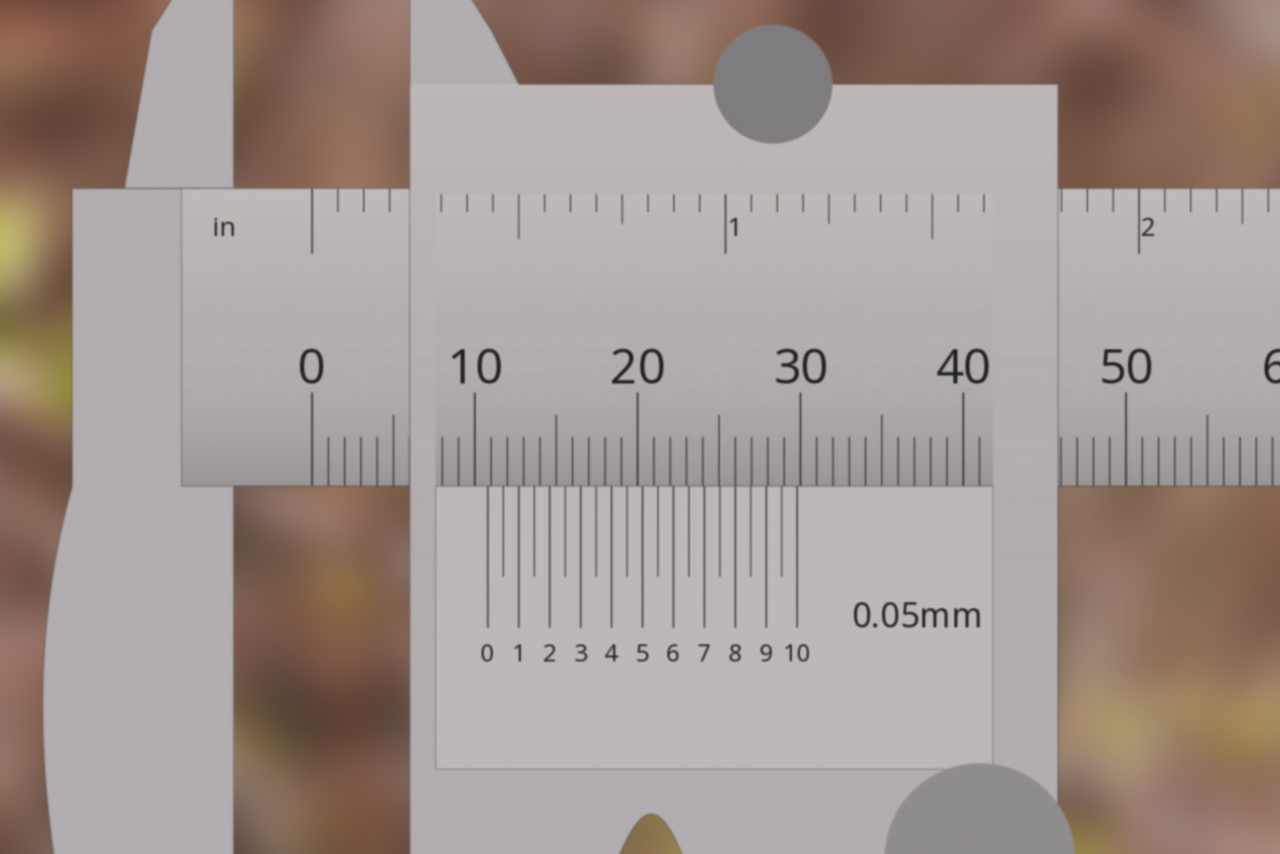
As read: value=10.8 unit=mm
